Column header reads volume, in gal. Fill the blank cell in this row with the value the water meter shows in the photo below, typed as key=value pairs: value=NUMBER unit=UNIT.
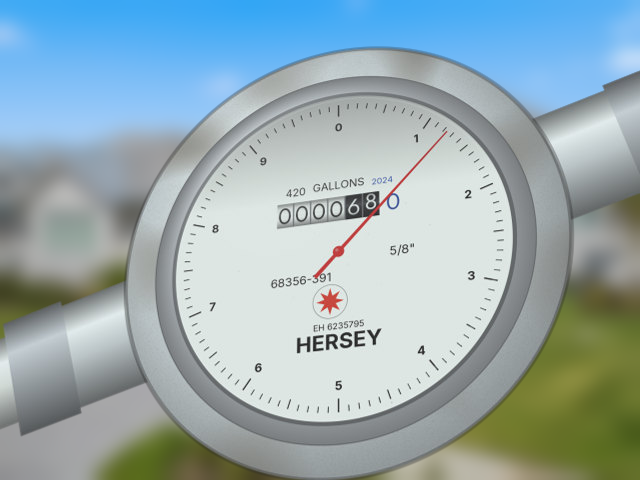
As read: value=681.2 unit=gal
